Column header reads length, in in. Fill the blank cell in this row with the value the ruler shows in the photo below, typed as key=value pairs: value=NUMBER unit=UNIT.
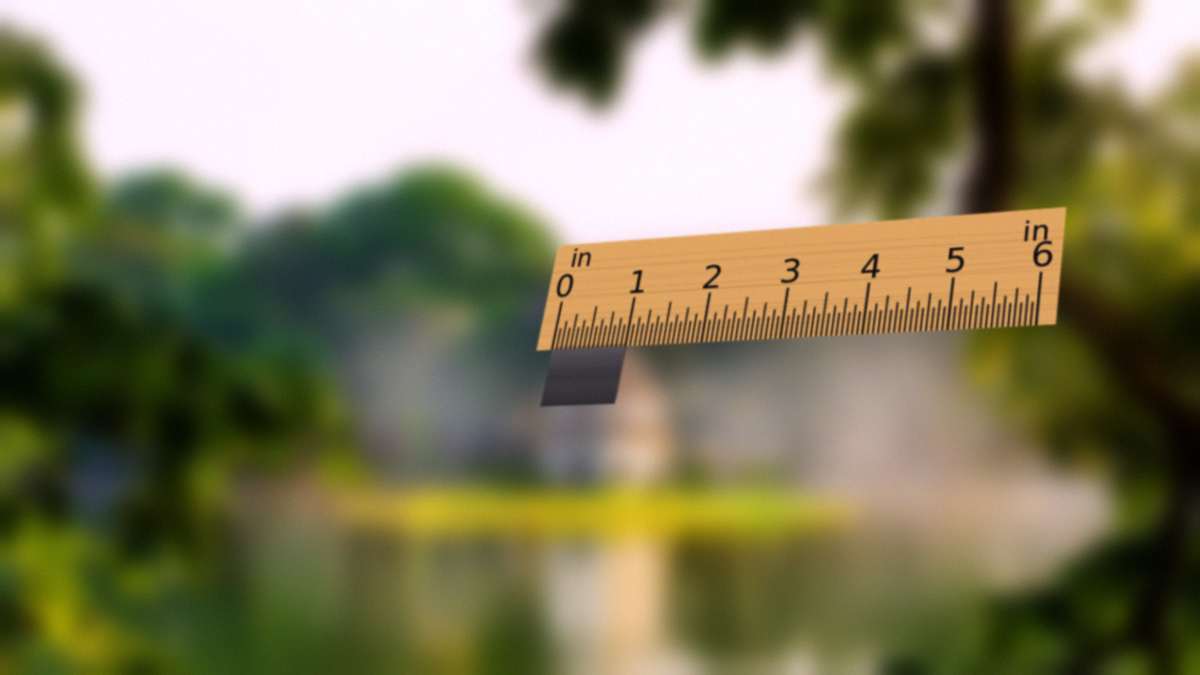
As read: value=1 unit=in
